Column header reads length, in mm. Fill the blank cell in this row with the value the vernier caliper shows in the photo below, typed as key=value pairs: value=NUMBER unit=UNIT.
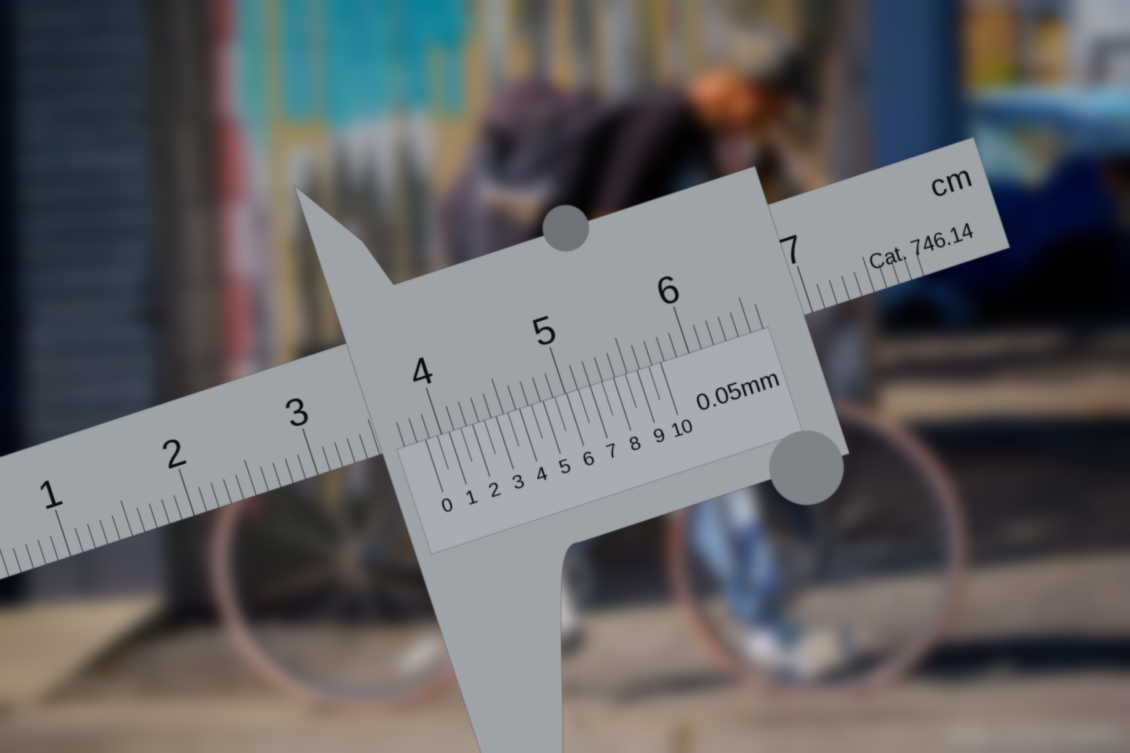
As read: value=38.7 unit=mm
